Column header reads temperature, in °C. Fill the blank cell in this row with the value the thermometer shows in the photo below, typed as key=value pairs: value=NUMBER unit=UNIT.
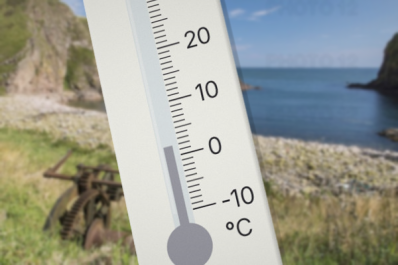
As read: value=2 unit=°C
